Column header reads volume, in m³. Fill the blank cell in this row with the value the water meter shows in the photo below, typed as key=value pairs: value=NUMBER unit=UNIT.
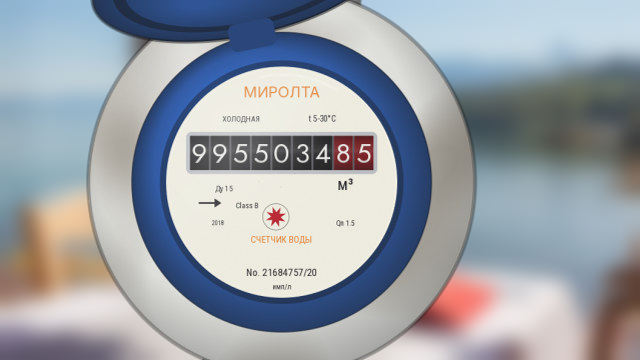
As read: value=9955034.85 unit=m³
